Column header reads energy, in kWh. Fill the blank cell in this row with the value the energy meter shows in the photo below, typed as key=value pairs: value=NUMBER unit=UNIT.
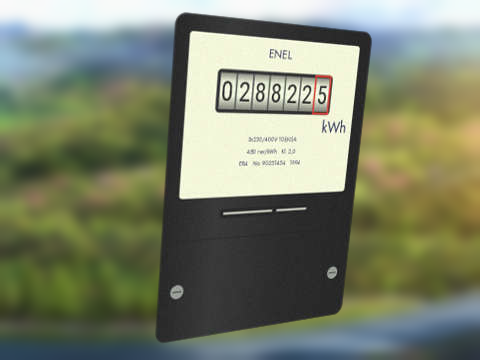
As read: value=28822.5 unit=kWh
